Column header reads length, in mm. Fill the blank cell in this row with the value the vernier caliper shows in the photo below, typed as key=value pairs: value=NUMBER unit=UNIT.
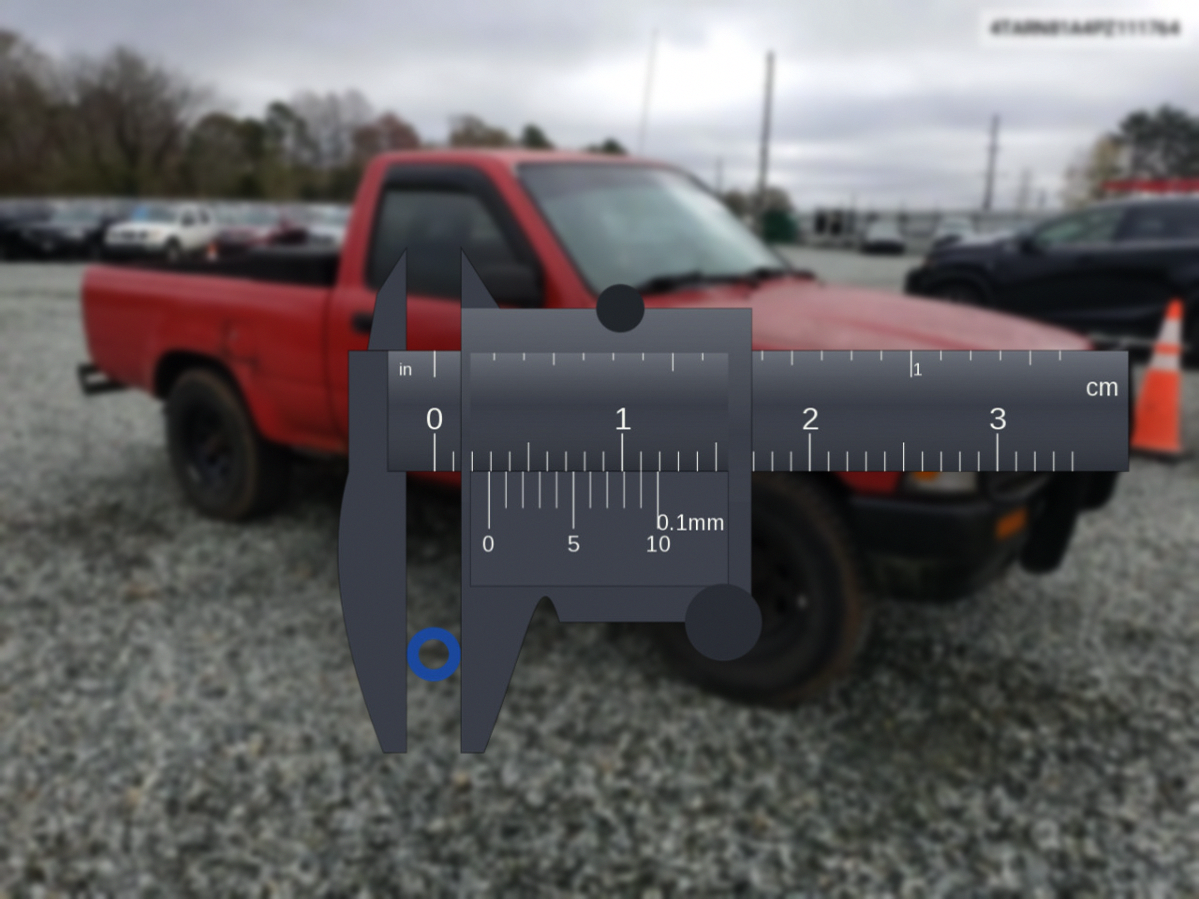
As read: value=2.9 unit=mm
